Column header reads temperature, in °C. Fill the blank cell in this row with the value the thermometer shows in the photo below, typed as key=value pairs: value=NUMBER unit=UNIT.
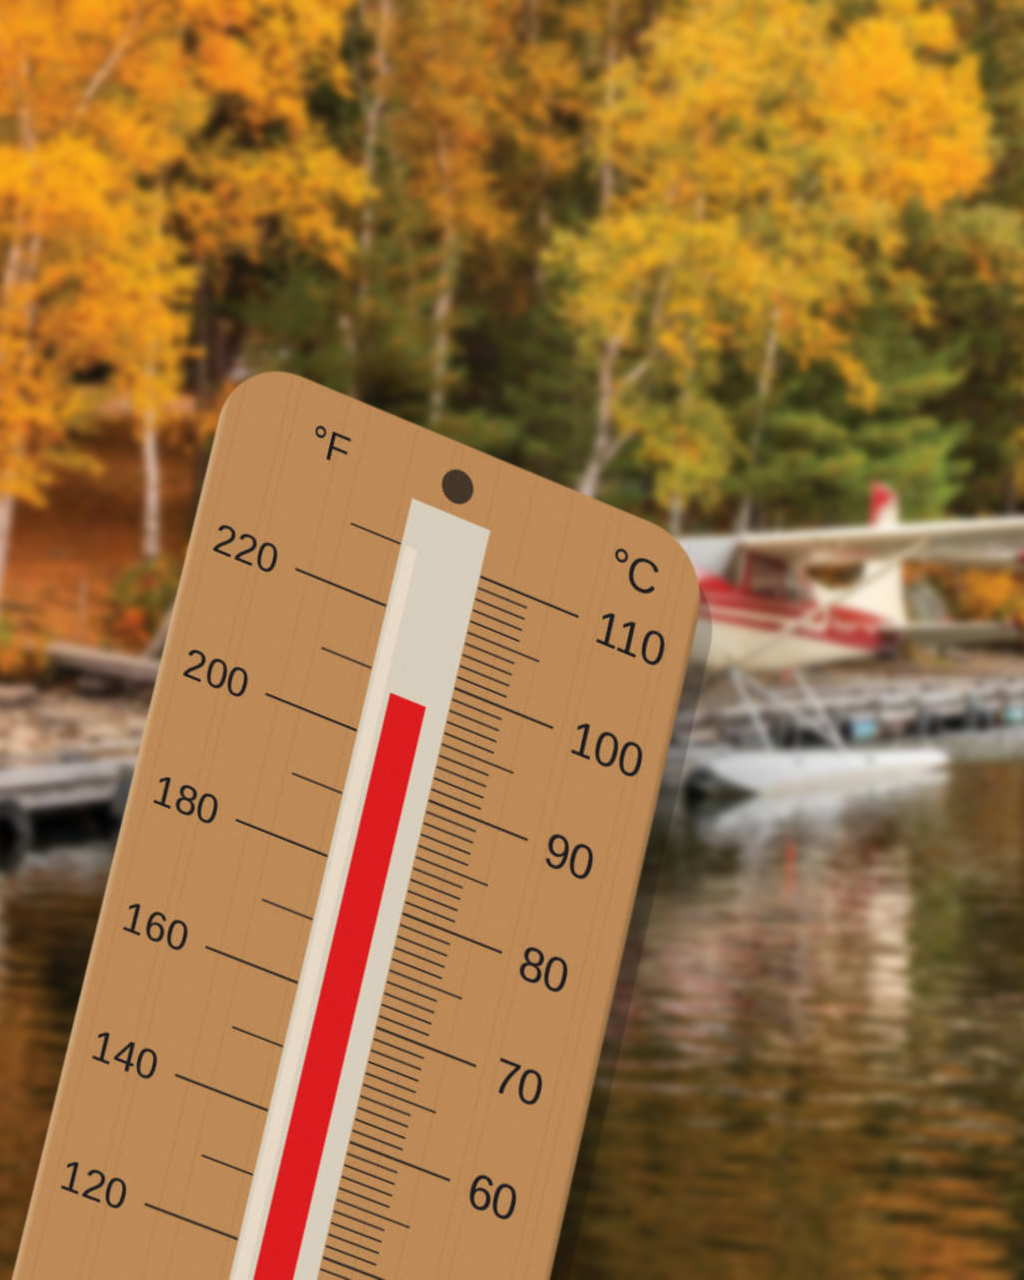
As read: value=97.5 unit=°C
